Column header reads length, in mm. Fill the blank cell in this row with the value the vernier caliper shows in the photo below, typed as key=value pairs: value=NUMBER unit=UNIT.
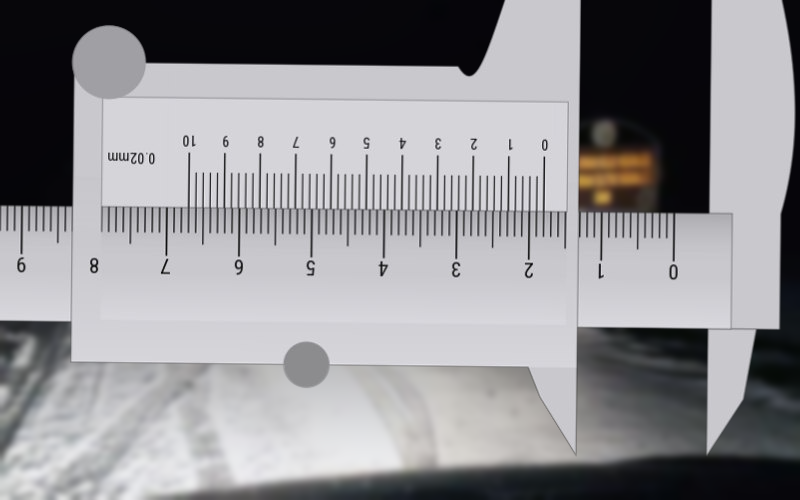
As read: value=18.0 unit=mm
